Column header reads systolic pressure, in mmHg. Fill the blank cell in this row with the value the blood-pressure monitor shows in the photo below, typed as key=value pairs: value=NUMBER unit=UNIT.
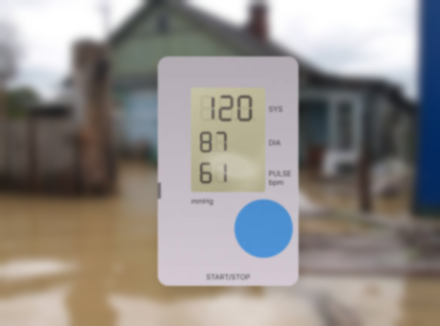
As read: value=120 unit=mmHg
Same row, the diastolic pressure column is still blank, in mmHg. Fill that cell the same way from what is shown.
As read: value=87 unit=mmHg
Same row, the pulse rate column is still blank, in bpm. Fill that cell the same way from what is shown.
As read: value=61 unit=bpm
